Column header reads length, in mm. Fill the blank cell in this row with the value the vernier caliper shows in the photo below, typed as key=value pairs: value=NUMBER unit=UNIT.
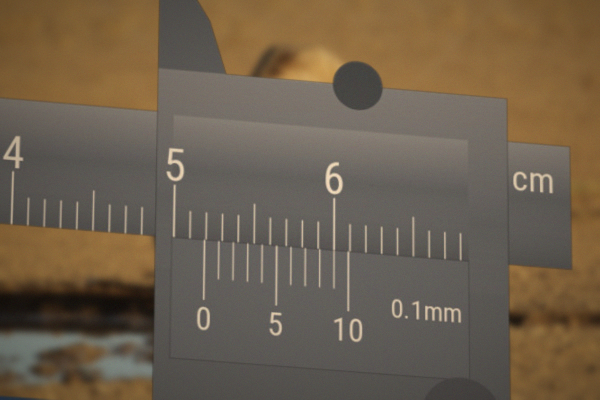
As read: value=51.9 unit=mm
